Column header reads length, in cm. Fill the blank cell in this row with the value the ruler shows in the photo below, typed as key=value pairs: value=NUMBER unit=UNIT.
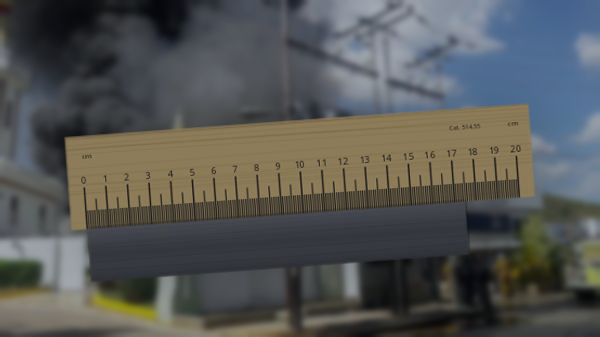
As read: value=17.5 unit=cm
